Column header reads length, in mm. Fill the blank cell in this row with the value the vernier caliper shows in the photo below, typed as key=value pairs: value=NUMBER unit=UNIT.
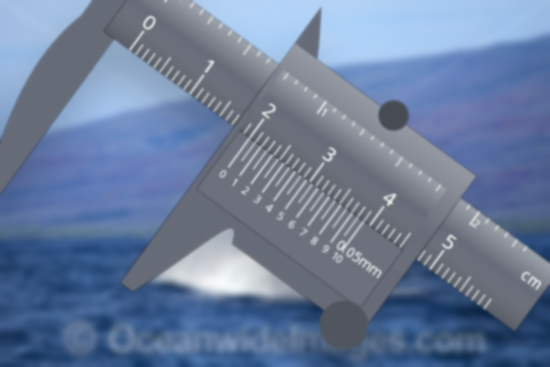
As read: value=20.0 unit=mm
